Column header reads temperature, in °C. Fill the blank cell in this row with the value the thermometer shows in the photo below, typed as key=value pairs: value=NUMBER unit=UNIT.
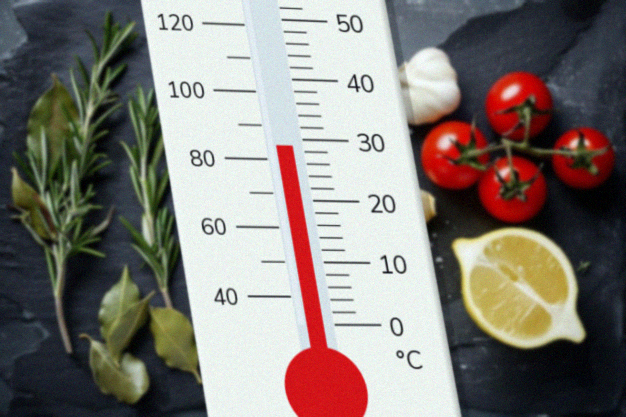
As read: value=29 unit=°C
